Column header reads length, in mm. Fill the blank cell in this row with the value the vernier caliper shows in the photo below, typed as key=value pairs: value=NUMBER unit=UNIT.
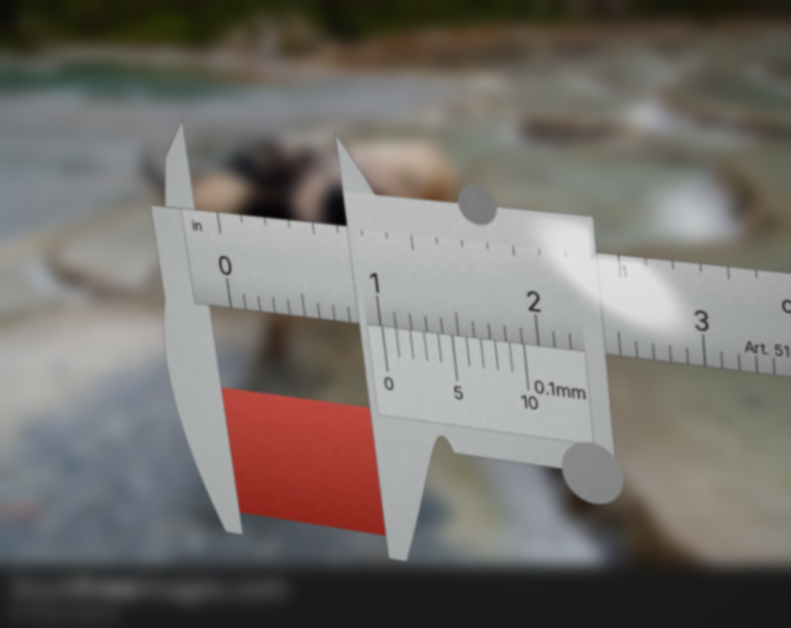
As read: value=10.1 unit=mm
